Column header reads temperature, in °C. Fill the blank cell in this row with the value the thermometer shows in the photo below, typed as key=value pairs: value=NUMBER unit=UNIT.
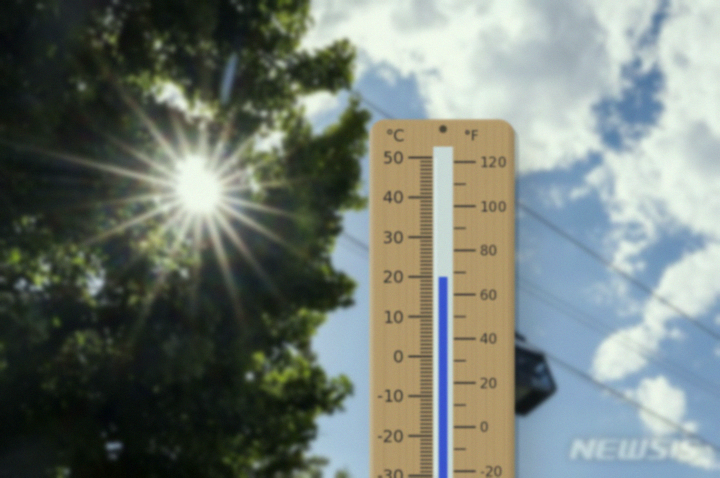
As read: value=20 unit=°C
